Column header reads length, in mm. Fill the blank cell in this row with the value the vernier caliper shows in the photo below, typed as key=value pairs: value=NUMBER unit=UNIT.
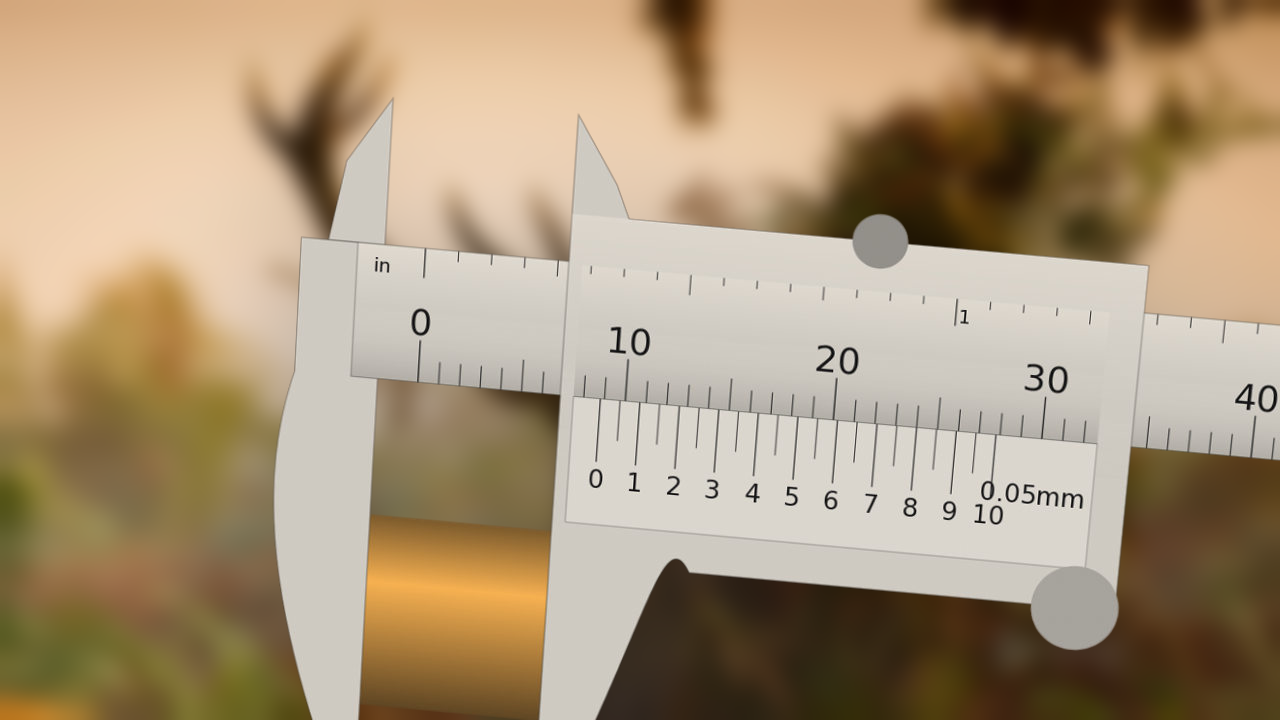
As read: value=8.8 unit=mm
